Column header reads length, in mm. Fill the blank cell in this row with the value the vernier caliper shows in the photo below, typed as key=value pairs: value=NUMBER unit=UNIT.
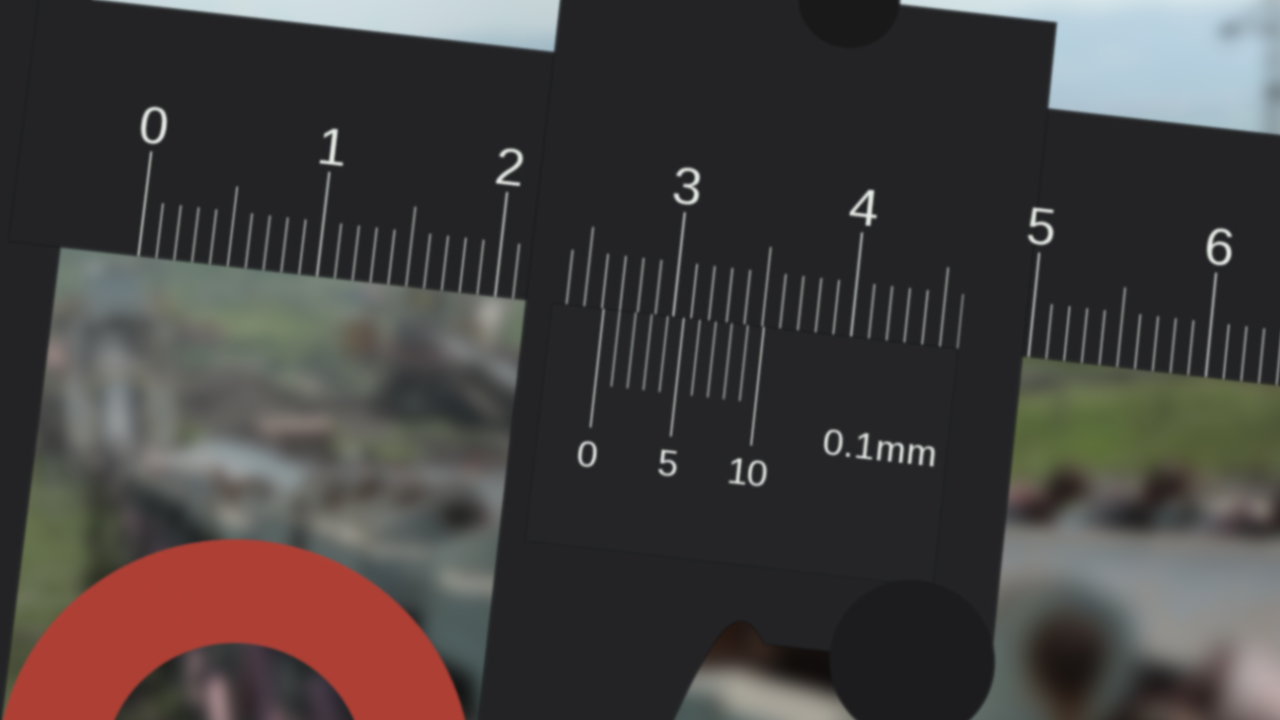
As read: value=26.1 unit=mm
